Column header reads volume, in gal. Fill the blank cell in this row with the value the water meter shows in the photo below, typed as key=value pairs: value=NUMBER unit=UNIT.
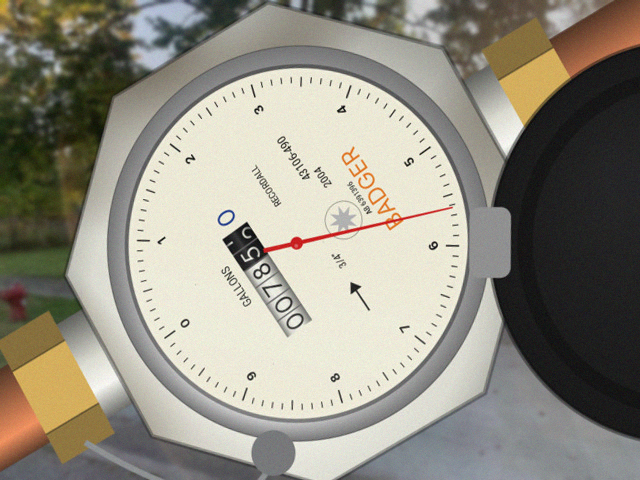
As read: value=78515.6 unit=gal
